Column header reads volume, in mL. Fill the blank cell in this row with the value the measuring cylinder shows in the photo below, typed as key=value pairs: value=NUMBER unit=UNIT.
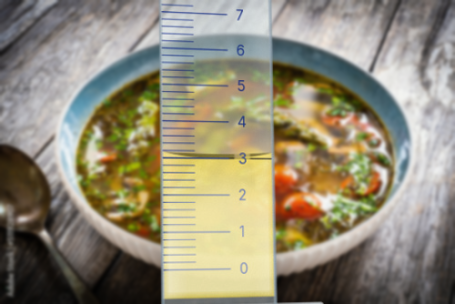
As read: value=3 unit=mL
